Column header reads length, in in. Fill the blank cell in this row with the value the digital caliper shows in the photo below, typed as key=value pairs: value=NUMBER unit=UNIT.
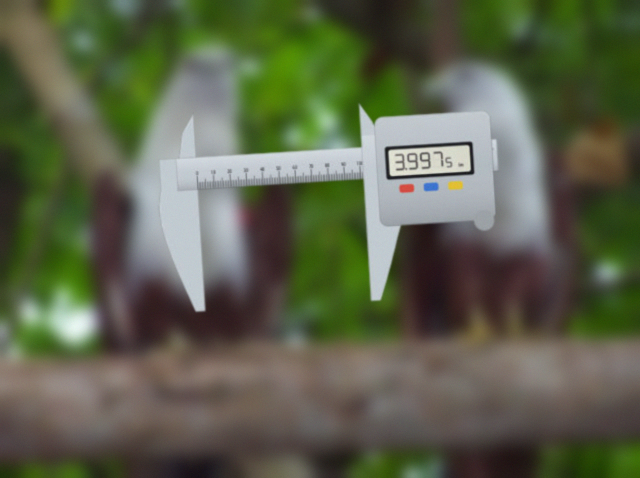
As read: value=3.9975 unit=in
